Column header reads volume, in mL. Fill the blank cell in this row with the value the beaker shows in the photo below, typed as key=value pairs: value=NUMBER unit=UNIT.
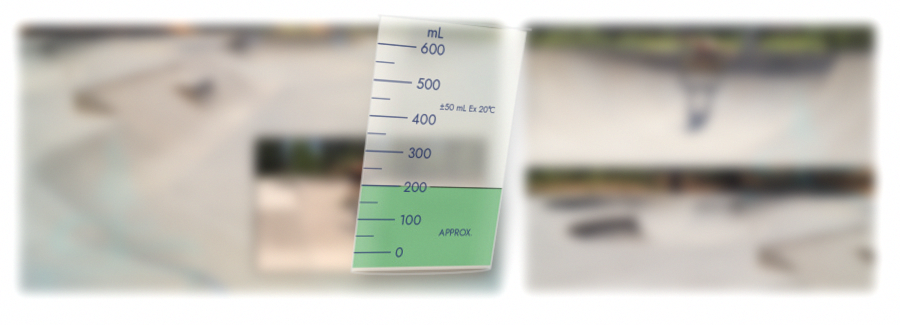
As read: value=200 unit=mL
